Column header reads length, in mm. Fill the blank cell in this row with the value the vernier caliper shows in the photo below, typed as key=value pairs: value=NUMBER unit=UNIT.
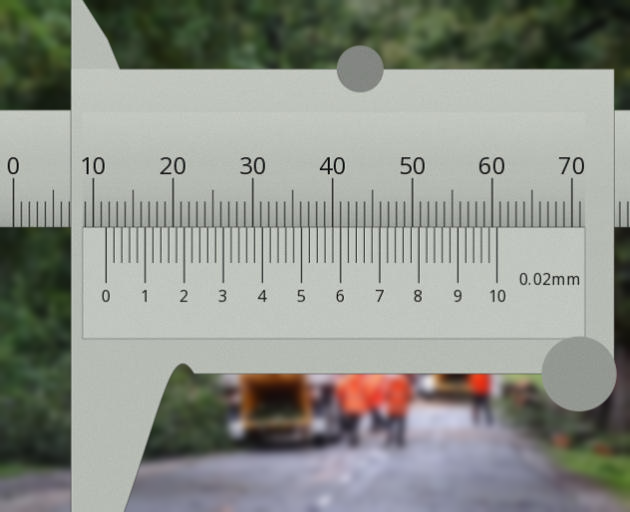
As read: value=11.6 unit=mm
